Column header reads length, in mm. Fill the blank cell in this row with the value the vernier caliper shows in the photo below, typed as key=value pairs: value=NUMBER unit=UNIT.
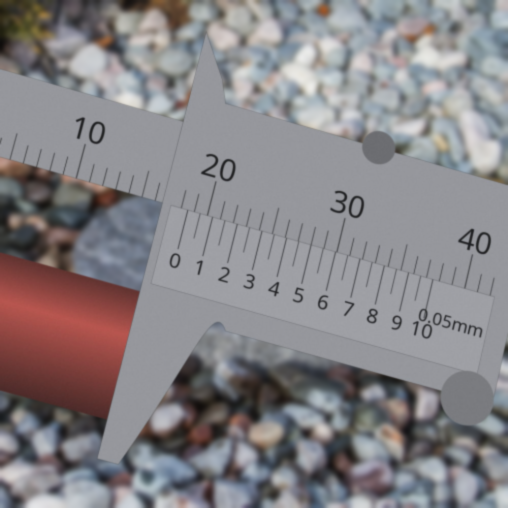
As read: value=18.5 unit=mm
